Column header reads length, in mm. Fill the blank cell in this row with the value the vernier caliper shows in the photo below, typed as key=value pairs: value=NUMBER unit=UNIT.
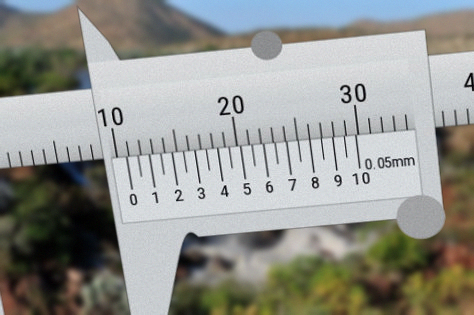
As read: value=10.8 unit=mm
